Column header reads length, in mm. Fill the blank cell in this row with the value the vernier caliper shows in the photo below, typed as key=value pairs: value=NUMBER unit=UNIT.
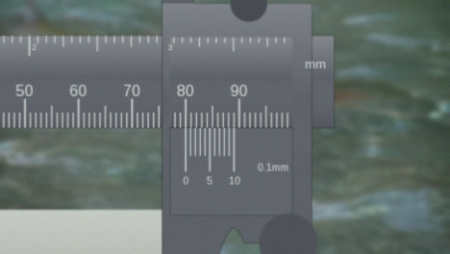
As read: value=80.0 unit=mm
